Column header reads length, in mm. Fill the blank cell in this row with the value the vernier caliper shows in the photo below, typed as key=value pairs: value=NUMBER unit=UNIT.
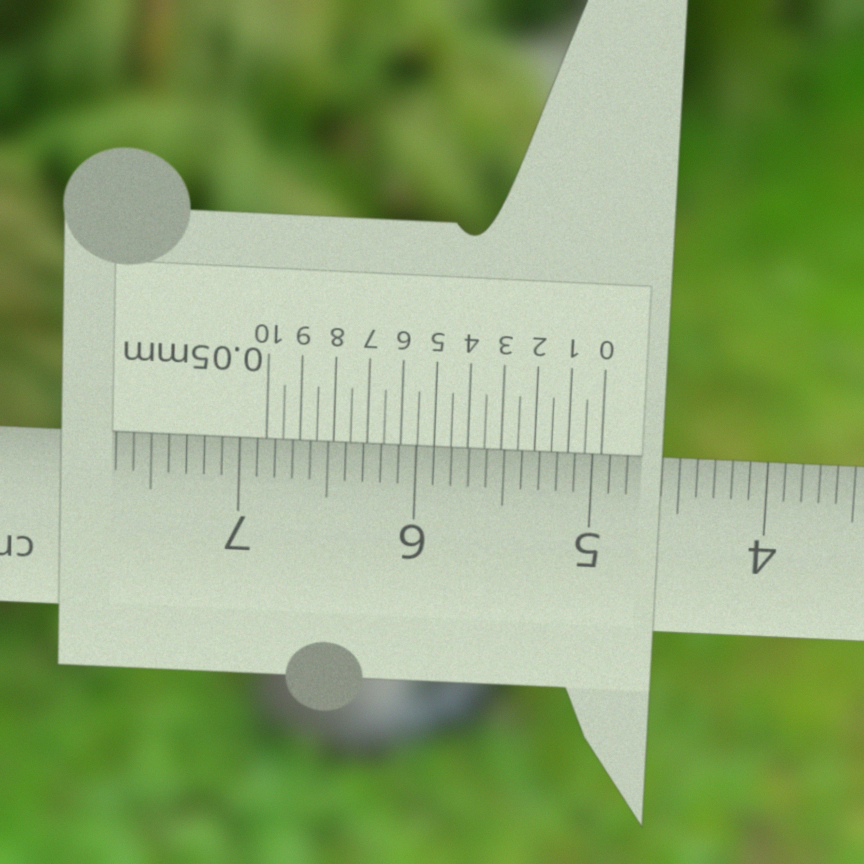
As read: value=49.5 unit=mm
